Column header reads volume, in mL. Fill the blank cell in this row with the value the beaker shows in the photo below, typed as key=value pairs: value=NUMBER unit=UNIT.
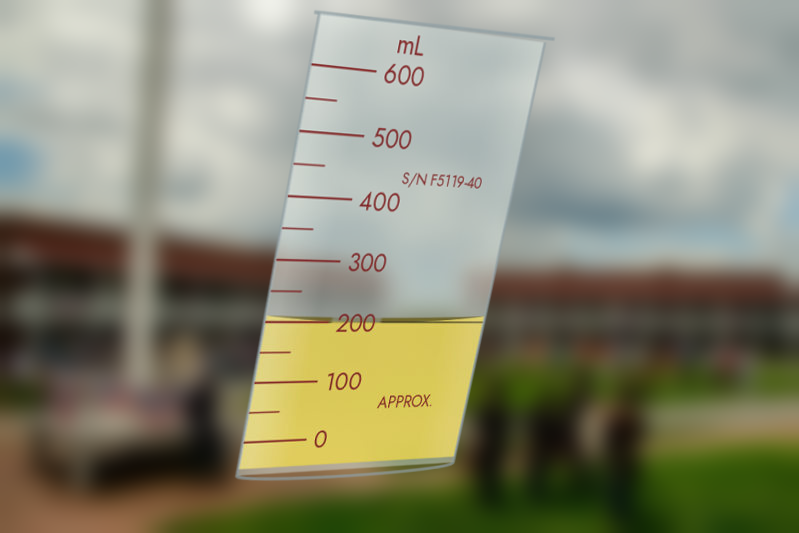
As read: value=200 unit=mL
